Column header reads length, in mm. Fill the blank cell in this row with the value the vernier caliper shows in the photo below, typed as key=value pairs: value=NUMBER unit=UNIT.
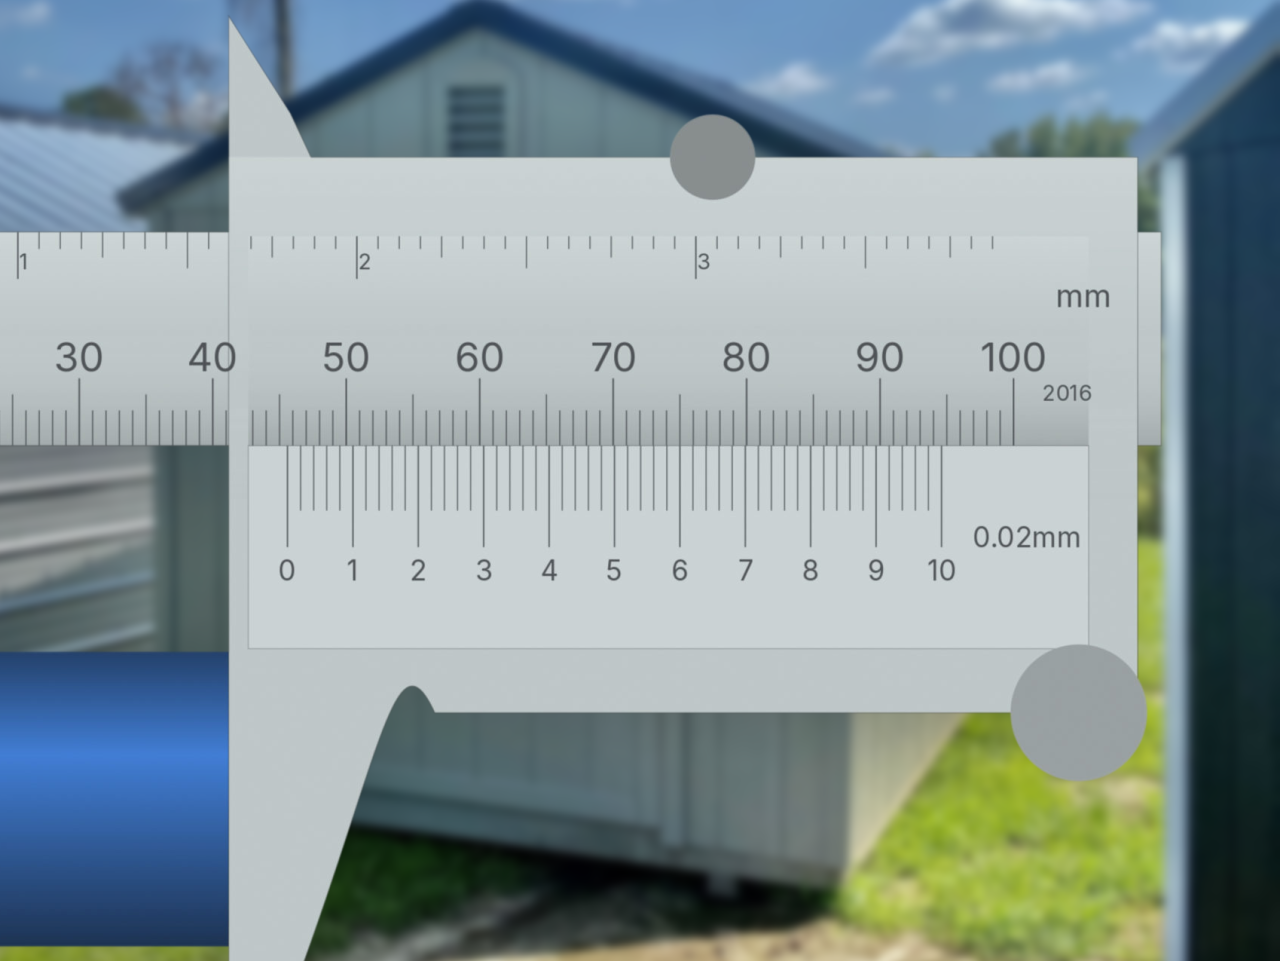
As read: value=45.6 unit=mm
